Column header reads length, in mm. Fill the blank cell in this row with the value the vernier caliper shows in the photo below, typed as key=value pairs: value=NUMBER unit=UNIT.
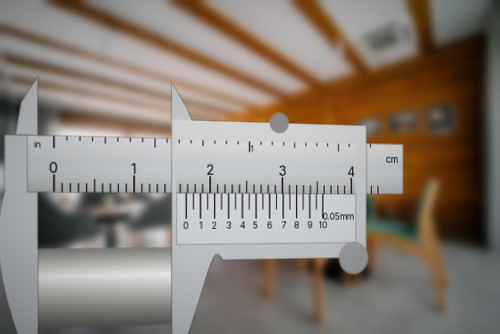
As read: value=16.8 unit=mm
